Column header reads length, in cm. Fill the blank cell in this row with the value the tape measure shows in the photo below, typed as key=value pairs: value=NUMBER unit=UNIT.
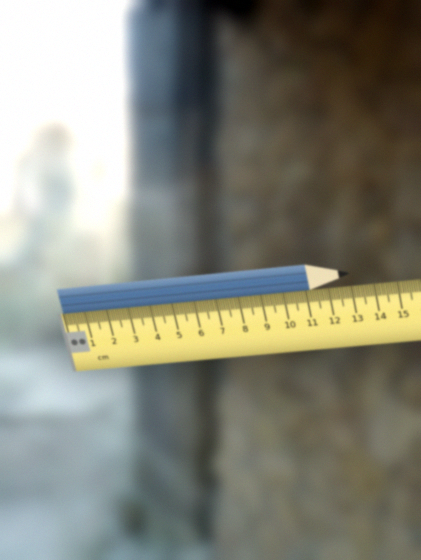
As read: value=13 unit=cm
